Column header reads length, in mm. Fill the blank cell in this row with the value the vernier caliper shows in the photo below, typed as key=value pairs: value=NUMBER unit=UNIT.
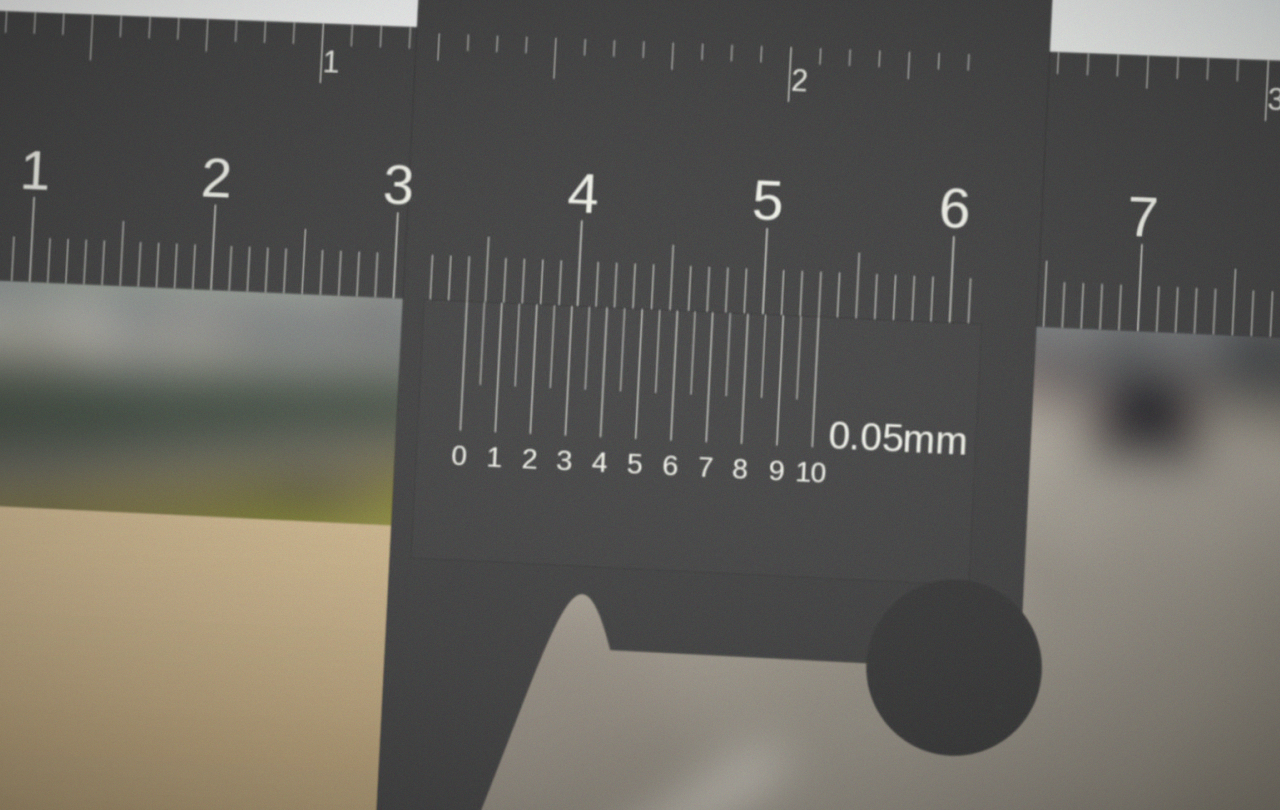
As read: value=34.0 unit=mm
